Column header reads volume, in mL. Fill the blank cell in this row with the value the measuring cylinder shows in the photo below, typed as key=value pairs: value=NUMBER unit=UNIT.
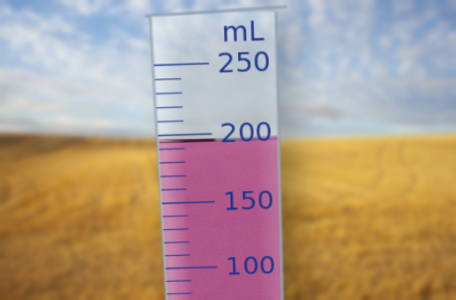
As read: value=195 unit=mL
